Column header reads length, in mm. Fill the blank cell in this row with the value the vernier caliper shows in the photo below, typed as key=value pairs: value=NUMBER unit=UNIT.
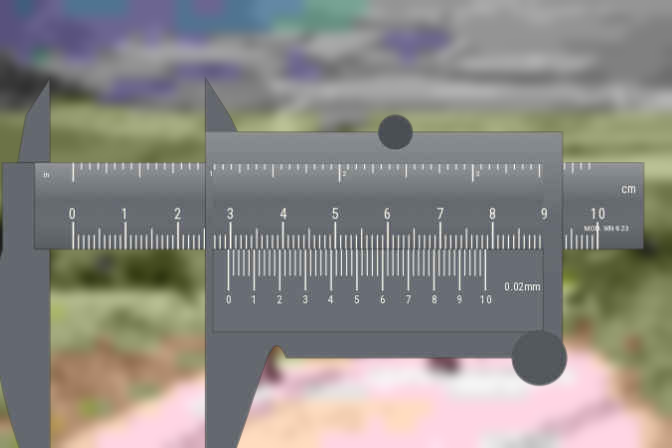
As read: value=29.6 unit=mm
